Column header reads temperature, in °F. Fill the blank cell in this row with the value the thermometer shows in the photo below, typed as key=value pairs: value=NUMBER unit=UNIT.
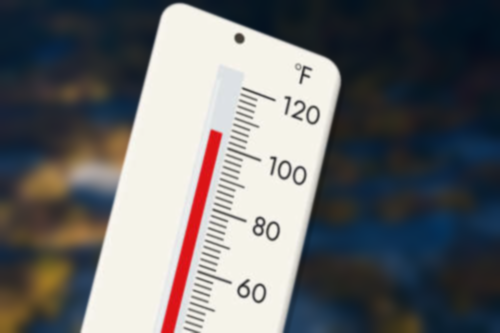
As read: value=104 unit=°F
